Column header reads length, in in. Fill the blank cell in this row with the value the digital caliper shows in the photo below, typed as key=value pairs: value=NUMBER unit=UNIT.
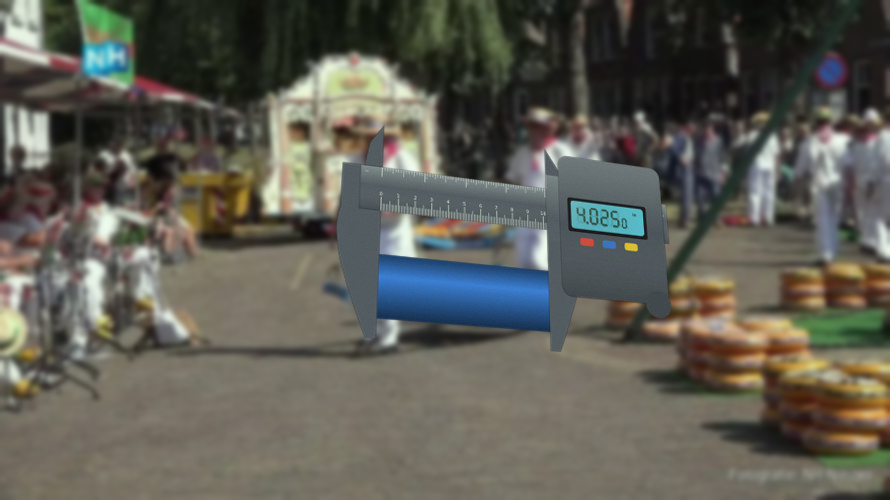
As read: value=4.0250 unit=in
